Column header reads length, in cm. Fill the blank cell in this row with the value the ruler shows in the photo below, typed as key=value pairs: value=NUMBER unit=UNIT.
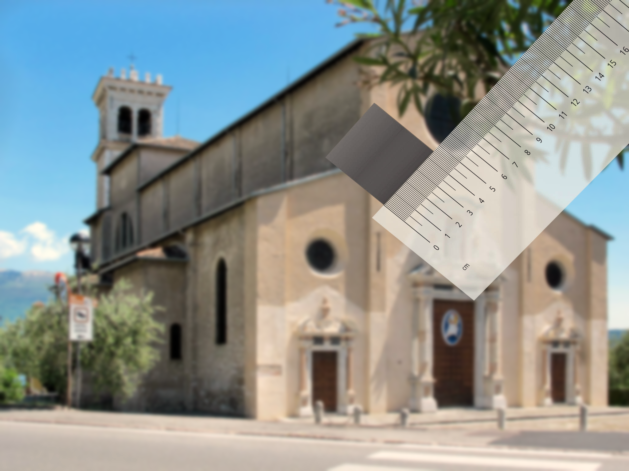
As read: value=4.5 unit=cm
